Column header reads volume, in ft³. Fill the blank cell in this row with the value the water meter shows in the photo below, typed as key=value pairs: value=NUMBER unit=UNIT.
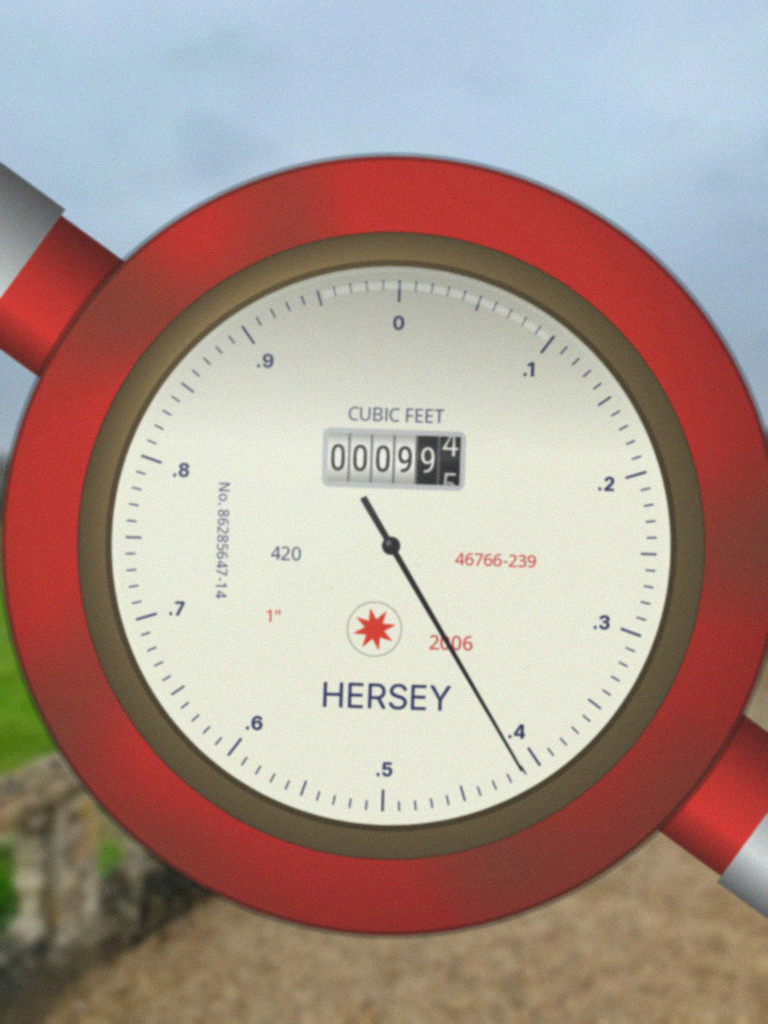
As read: value=994.41 unit=ft³
